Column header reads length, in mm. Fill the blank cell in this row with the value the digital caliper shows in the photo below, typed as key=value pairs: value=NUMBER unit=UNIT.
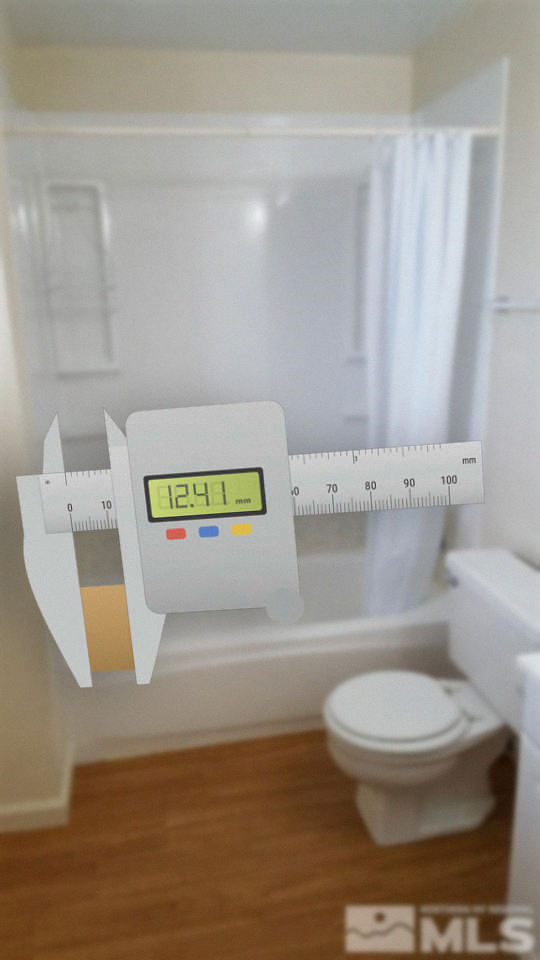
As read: value=12.41 unit=mm
